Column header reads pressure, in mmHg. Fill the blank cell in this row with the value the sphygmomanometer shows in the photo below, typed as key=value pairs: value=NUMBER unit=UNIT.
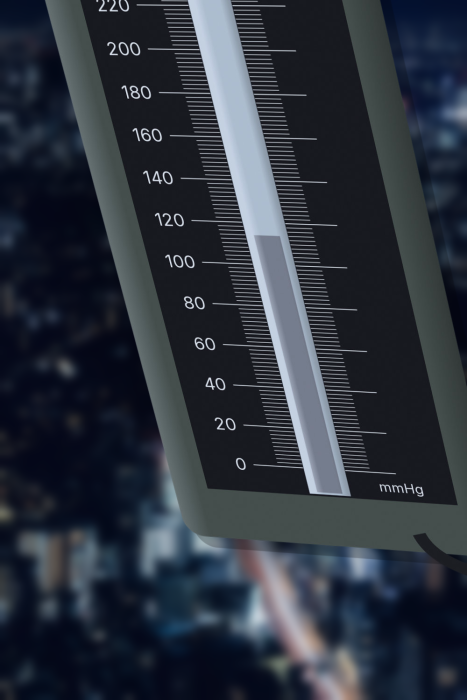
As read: value=114 unit=mmHg
